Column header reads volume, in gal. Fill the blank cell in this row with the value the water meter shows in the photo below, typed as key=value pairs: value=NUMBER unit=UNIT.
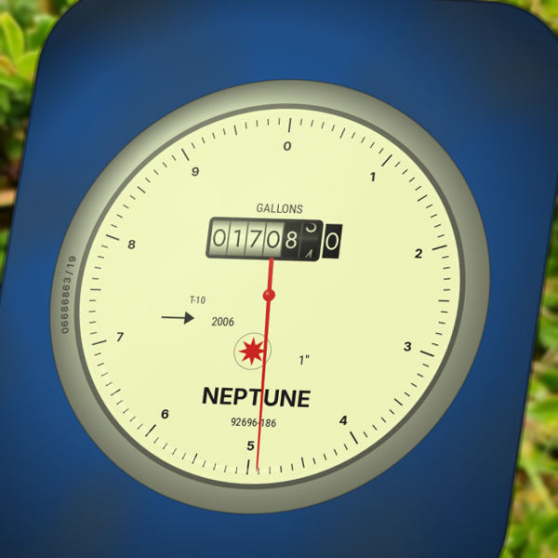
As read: value=170834.9 unit=gal
